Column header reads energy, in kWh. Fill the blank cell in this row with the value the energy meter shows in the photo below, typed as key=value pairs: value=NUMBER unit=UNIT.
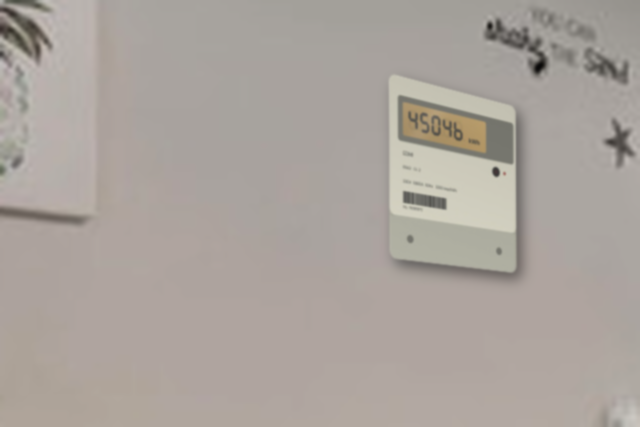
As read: value=45046 unit=kWh
